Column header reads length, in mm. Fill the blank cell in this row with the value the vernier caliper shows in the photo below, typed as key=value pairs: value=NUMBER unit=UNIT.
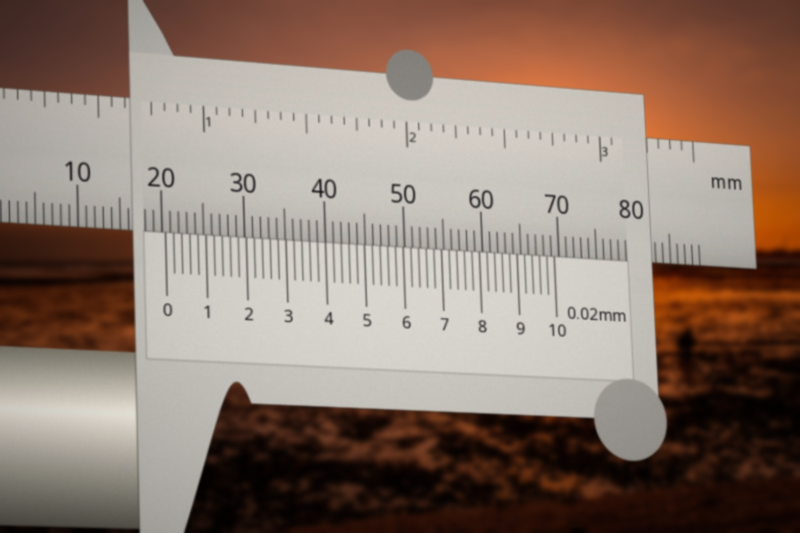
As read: value=20.4 unit=mm
